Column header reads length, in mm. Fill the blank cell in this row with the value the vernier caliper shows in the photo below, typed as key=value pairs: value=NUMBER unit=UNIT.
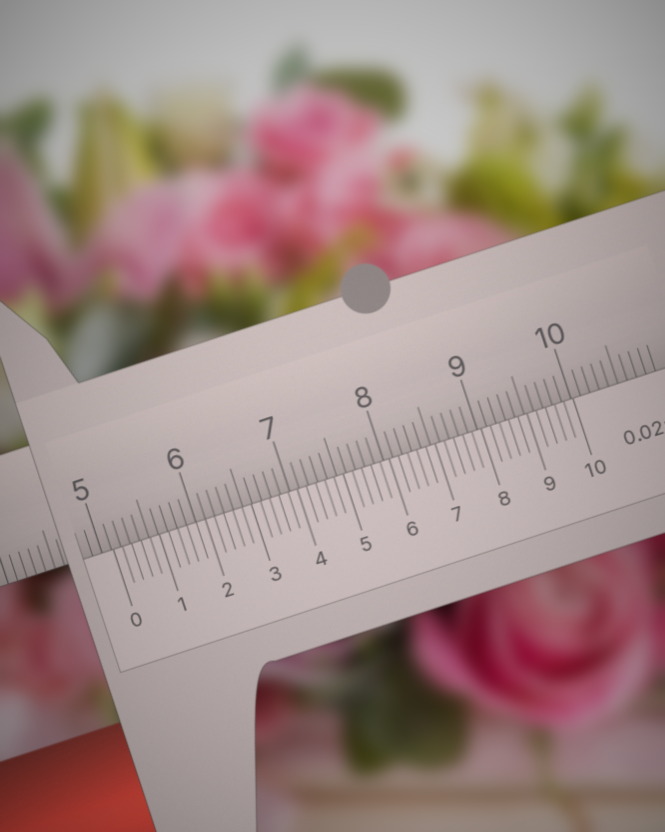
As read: value=51.2 unit=mm
